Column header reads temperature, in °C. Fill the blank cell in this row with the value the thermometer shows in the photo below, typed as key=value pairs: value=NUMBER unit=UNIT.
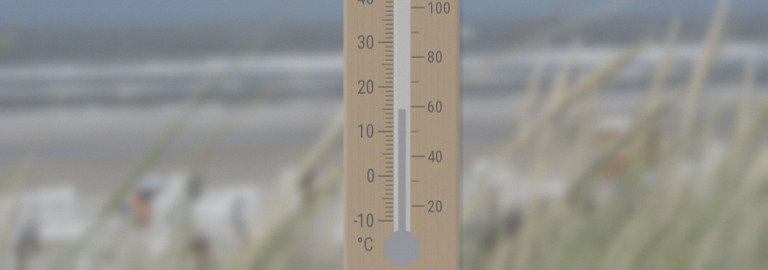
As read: value=15 unit=°C
